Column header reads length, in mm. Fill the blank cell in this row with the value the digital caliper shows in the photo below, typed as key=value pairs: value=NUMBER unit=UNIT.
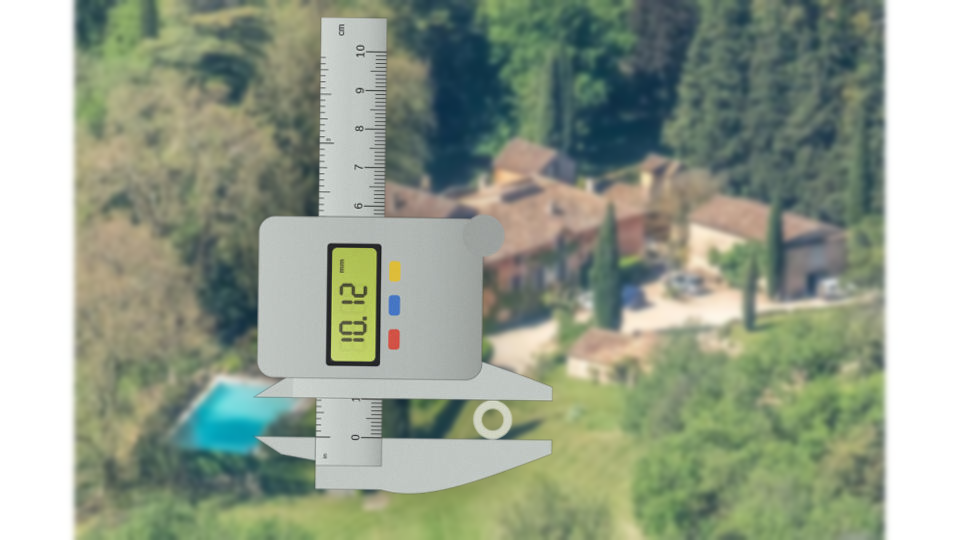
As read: value=10.12 unit=mm
